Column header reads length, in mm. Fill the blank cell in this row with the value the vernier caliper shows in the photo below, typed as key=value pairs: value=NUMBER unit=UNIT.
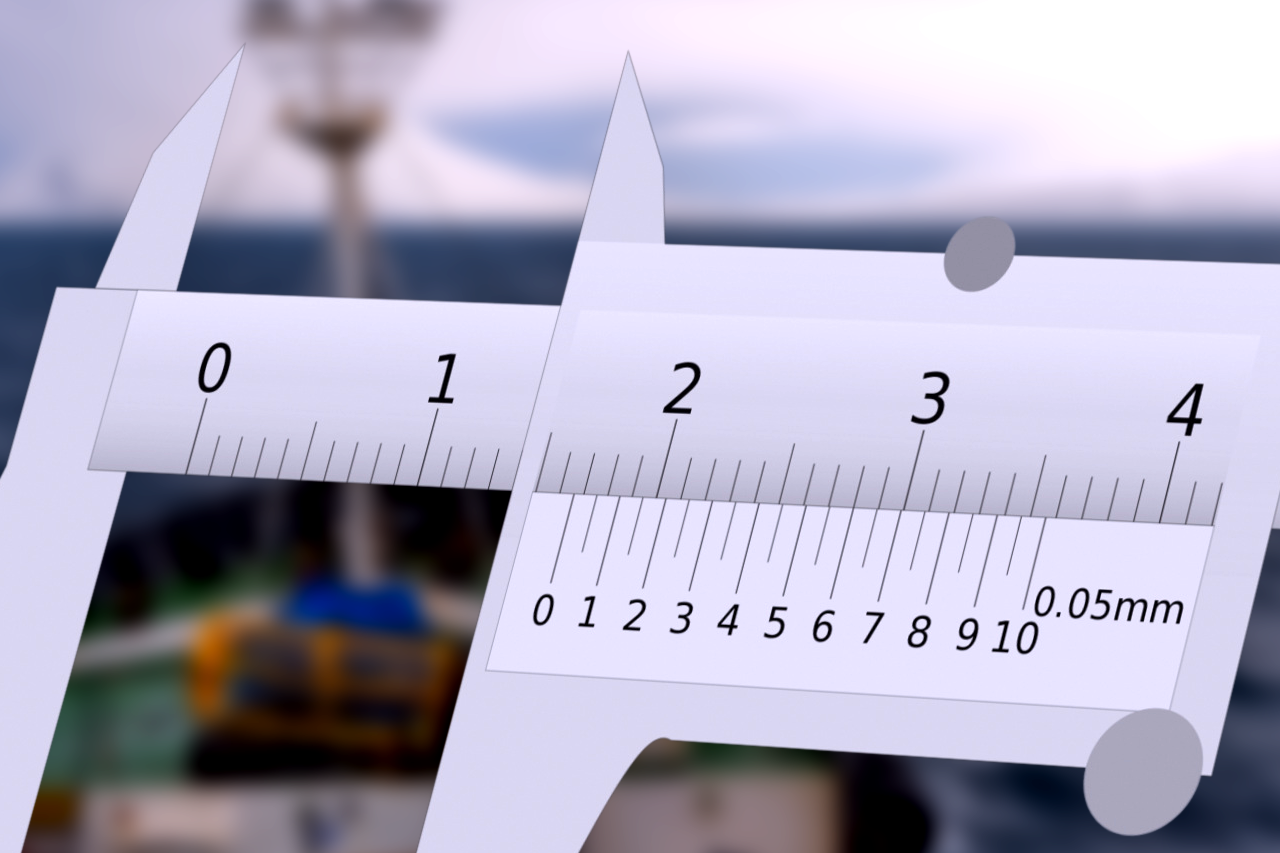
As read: value=16.6 unit=mm
